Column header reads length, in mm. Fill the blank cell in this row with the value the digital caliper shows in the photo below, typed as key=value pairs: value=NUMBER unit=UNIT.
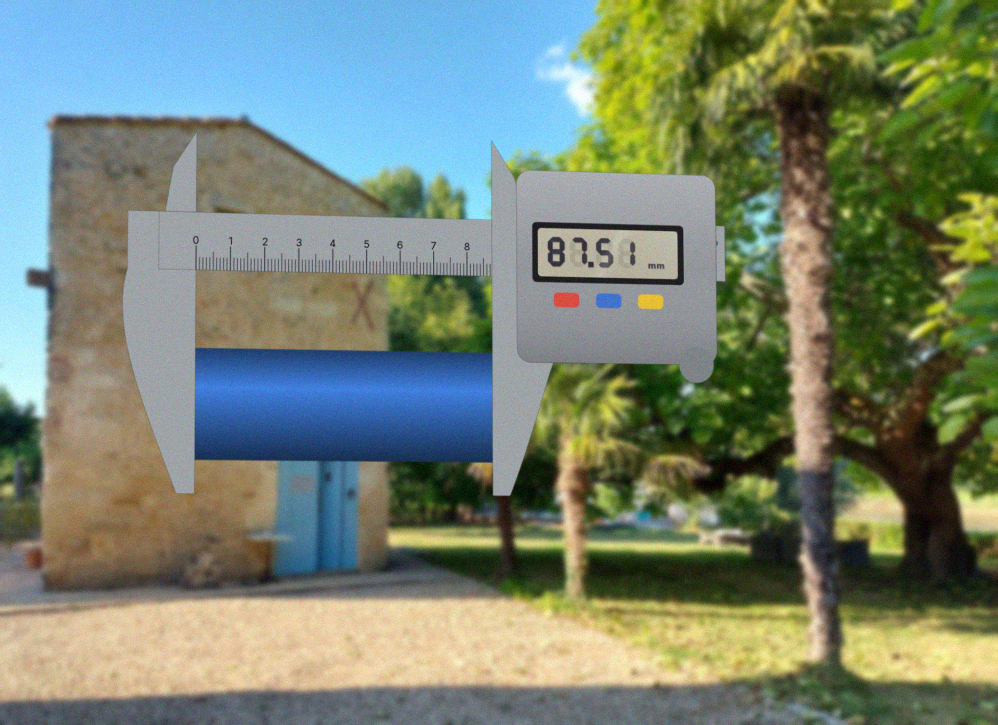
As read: value=87.51 unit=mm
